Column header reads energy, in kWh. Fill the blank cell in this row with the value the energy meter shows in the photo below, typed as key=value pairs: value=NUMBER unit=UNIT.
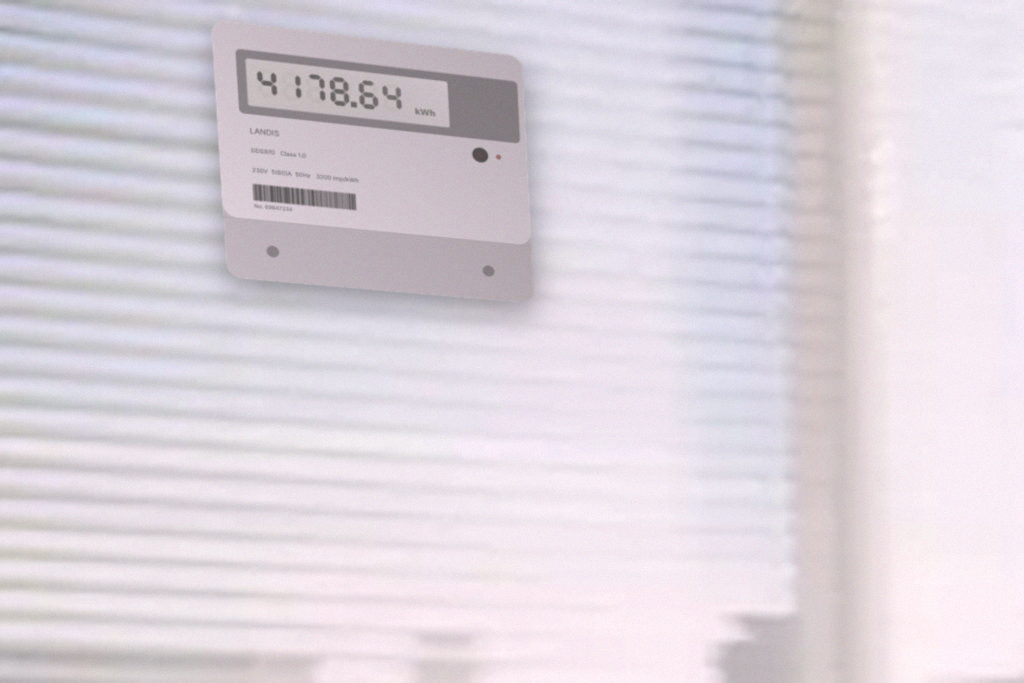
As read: value=4178.64 unit=kWh
